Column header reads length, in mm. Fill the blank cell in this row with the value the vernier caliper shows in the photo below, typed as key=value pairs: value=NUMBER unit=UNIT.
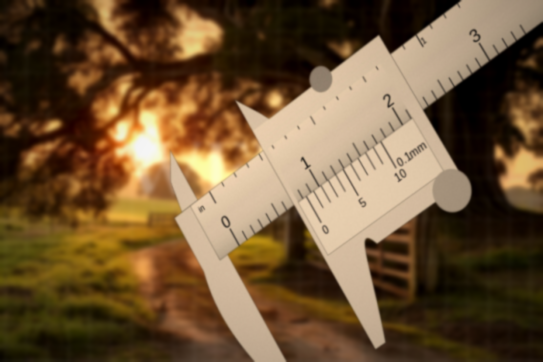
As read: value=8.4 unit=mm
